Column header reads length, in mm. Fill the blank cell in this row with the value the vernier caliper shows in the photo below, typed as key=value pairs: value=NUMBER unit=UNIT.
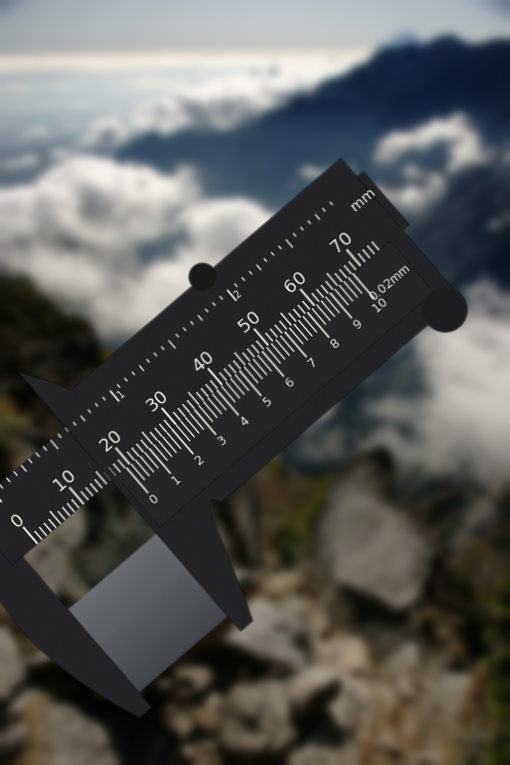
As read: value=19.2 unit=mm
